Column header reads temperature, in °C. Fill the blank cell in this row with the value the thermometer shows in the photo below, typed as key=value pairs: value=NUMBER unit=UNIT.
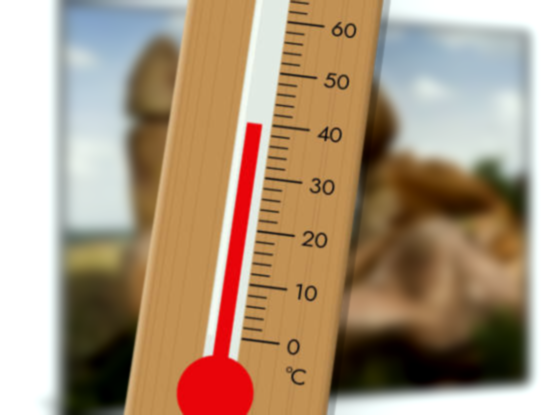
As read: value=40 unit=°C
